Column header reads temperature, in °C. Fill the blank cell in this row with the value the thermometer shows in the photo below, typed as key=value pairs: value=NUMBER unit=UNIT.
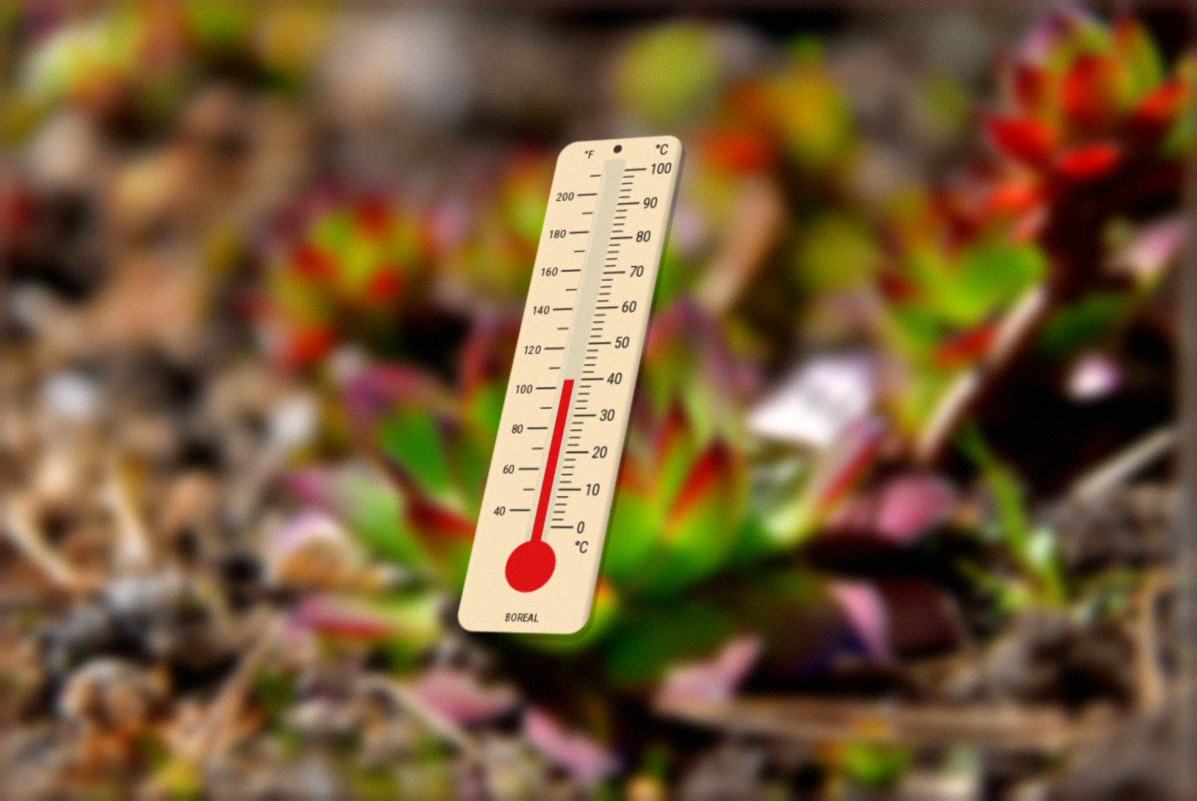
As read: value=40 unit=°C
